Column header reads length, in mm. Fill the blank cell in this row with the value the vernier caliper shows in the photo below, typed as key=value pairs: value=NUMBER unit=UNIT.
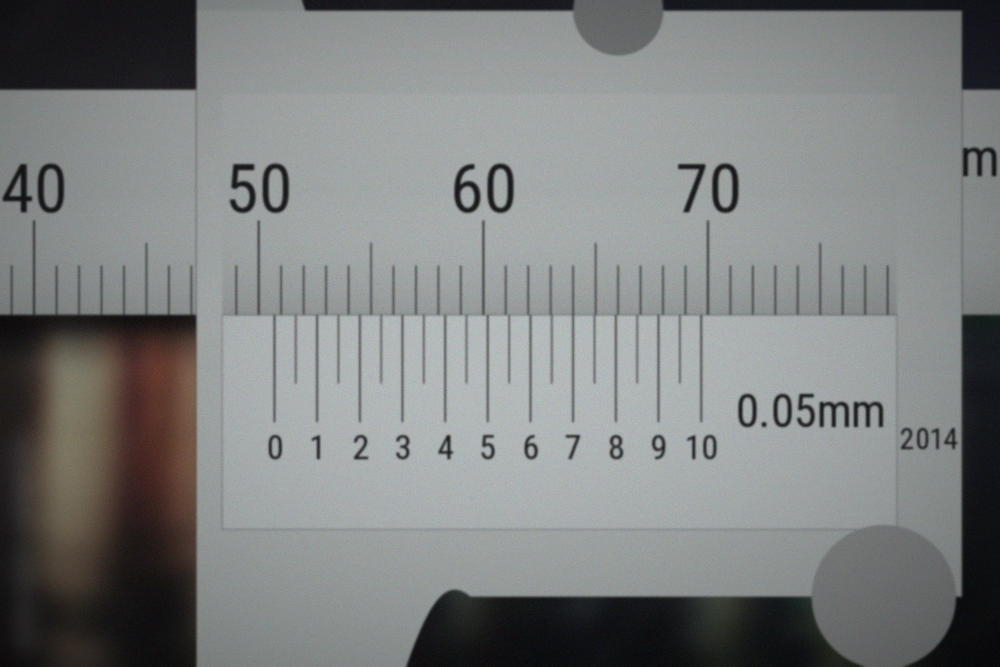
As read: value=50.7 unit=mm
